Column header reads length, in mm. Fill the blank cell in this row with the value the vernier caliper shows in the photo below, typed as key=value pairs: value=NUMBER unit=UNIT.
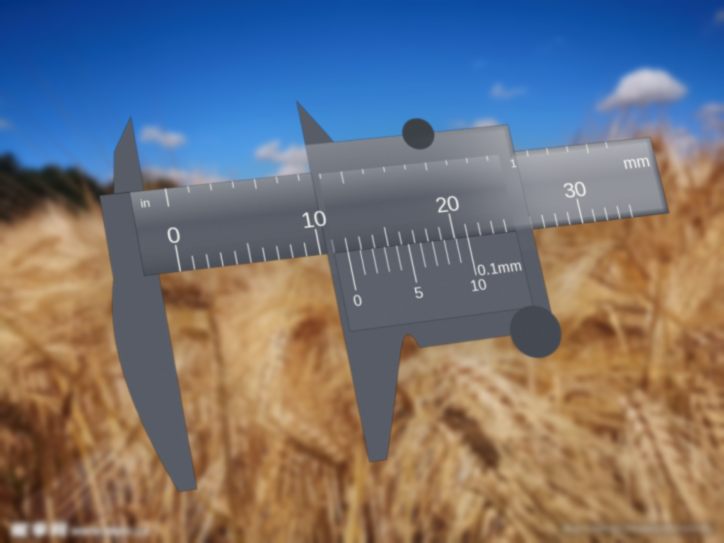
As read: value=12.0 unit=mm
